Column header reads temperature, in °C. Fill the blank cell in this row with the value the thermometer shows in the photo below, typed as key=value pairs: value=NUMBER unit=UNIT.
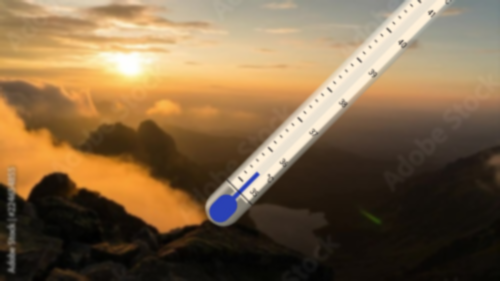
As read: value=35.4 unit=°C
